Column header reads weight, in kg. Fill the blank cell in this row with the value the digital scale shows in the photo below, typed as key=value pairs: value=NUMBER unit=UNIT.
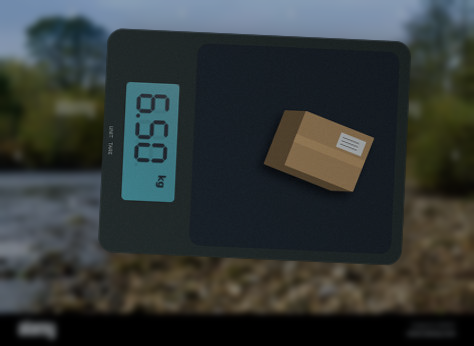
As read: value=6.50 unit=kg
